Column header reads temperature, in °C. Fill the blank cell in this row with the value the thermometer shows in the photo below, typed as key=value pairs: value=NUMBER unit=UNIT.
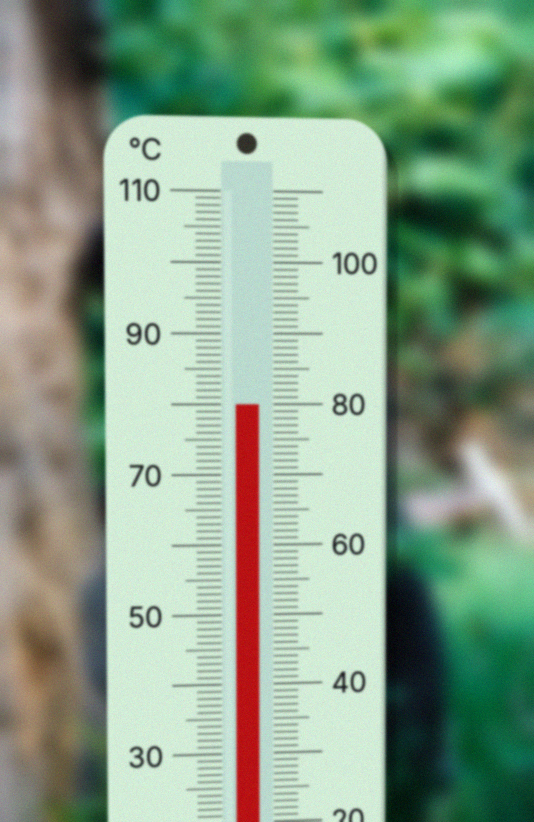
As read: value=80 unit=°C
